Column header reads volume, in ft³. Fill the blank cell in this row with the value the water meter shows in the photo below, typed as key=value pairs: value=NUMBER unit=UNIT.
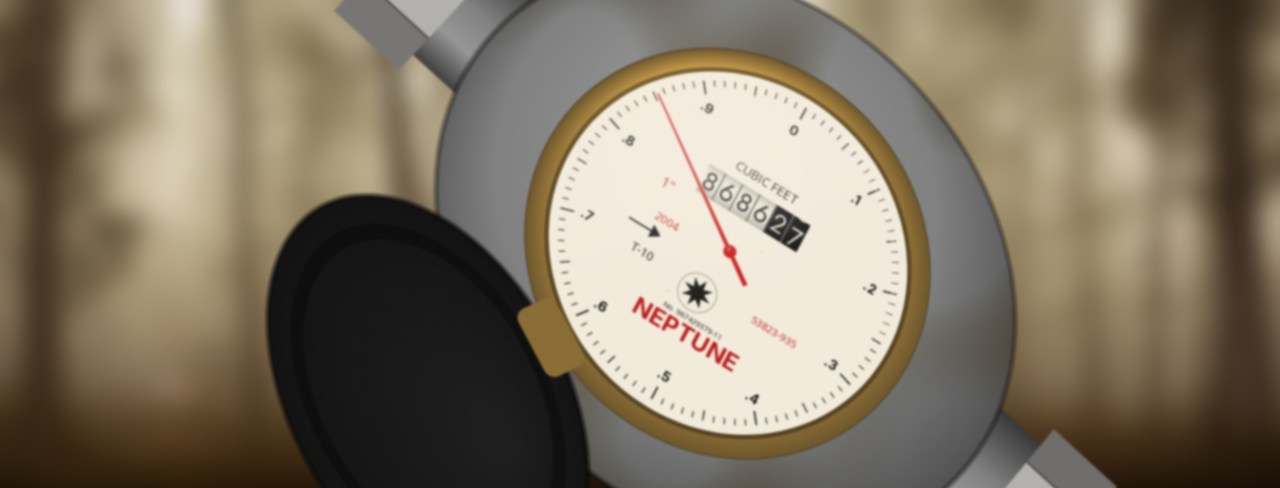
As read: value=868626.85 unit=ft³
